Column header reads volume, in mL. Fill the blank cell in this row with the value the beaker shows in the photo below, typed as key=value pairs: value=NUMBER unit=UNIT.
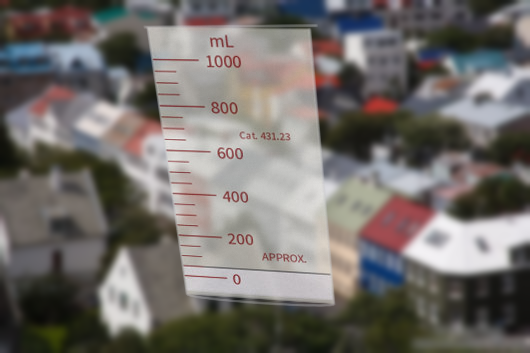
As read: value=50 unit=mL
